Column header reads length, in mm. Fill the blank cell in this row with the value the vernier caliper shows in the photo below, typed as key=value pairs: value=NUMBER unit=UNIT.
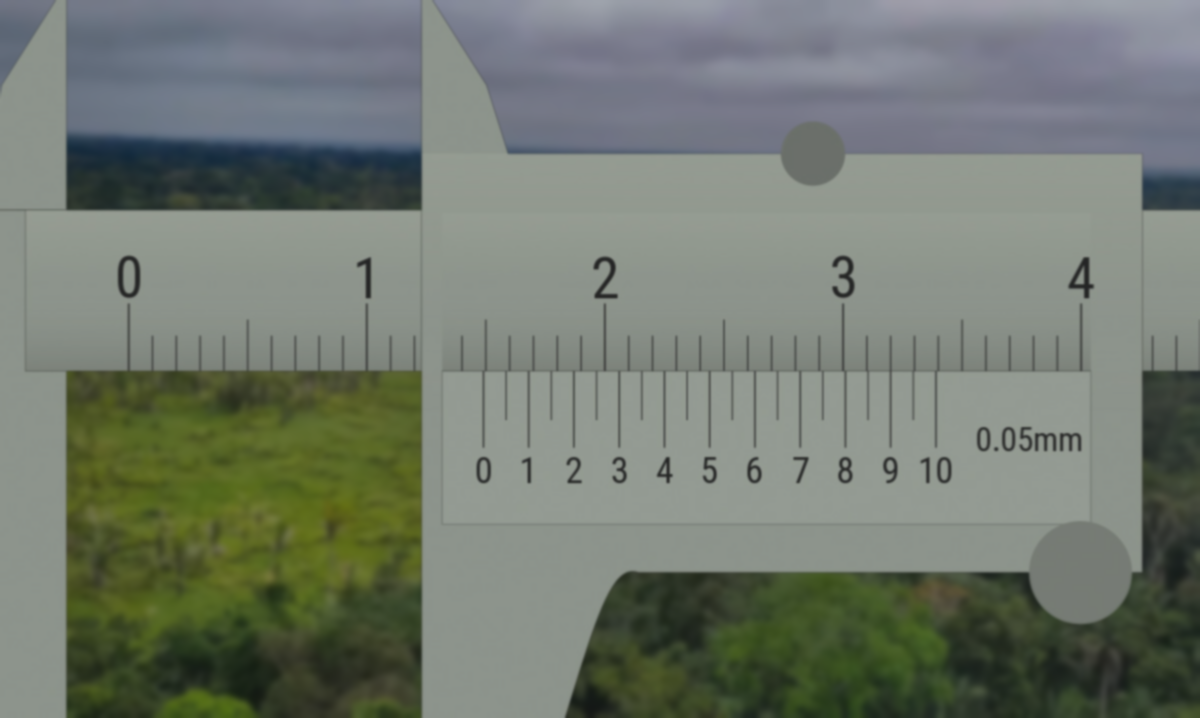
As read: value=14.9 unit=mm
